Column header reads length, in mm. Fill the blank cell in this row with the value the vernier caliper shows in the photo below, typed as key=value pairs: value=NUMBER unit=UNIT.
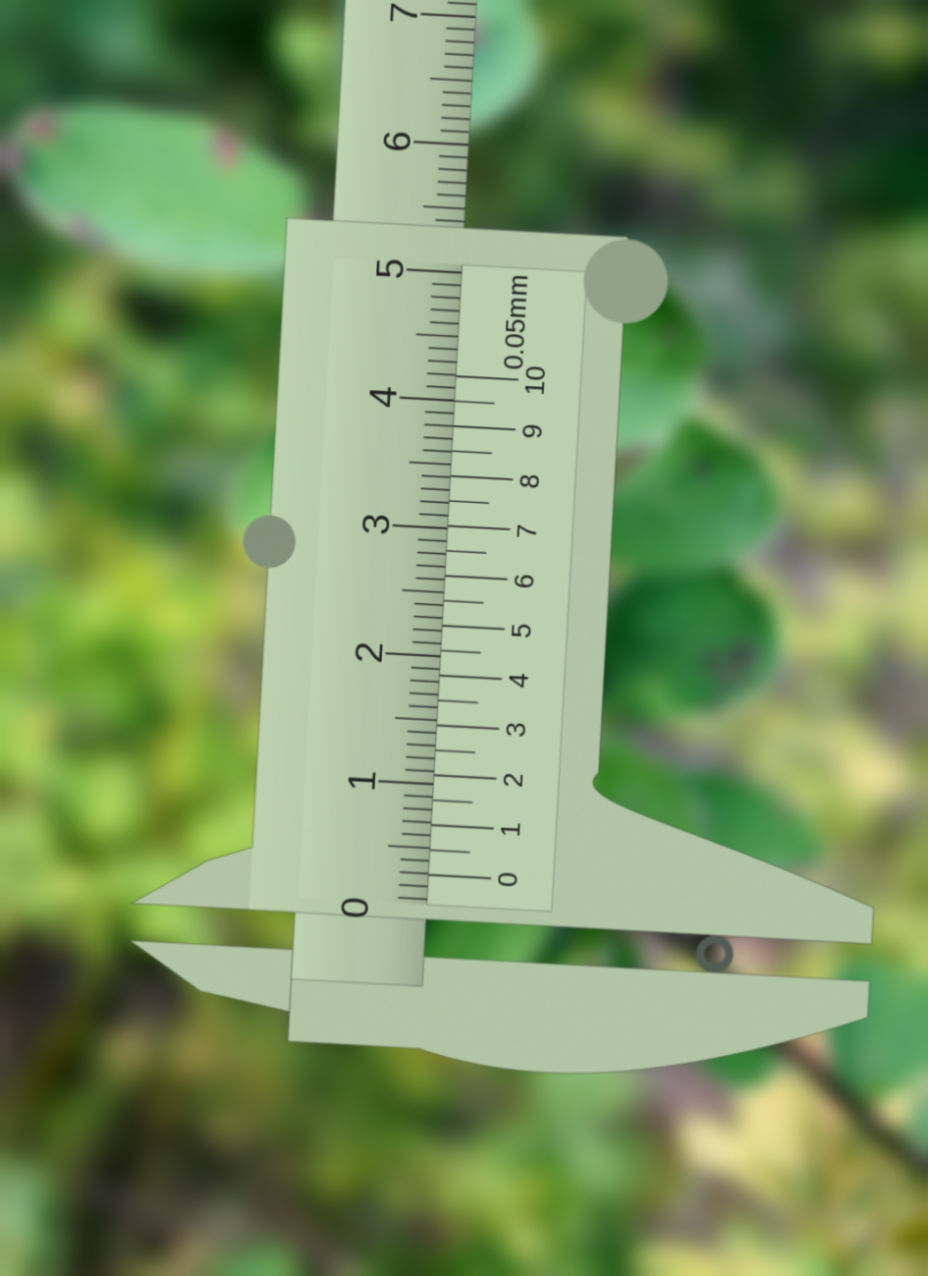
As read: value=2.9 unit=mm
